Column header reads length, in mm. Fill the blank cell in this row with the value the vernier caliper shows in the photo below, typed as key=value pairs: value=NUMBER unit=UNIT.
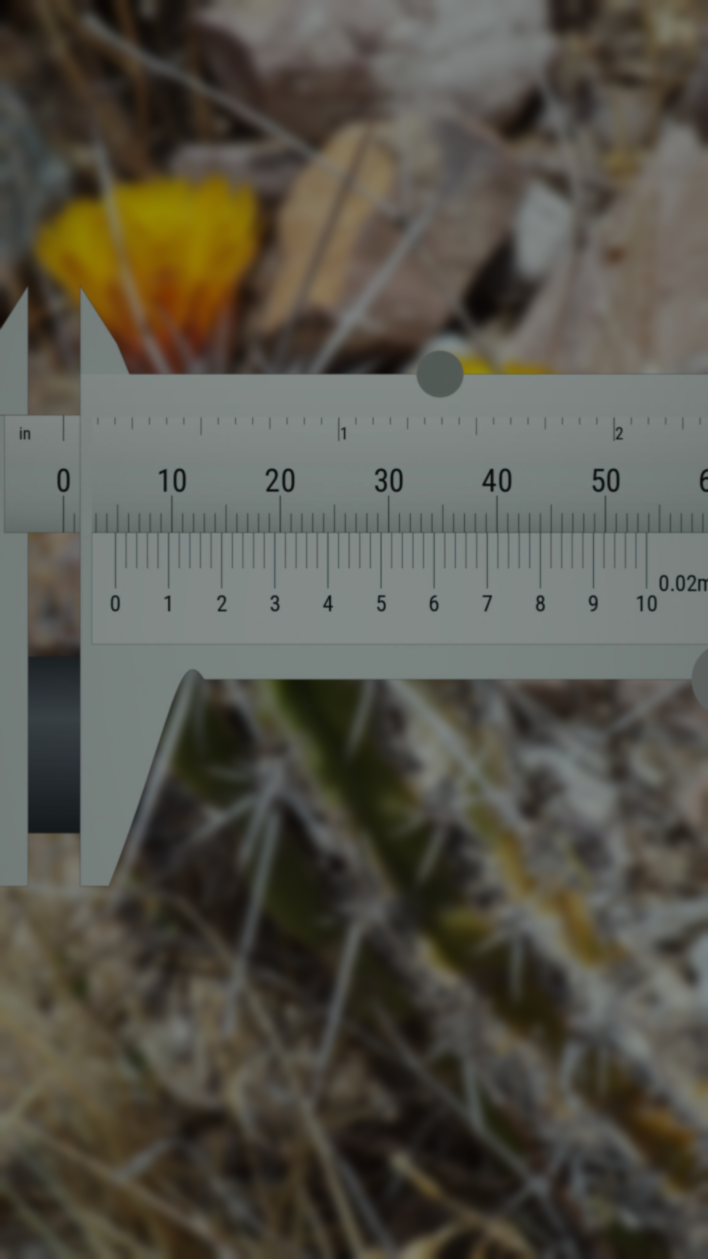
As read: value=4.8 unit=mm
